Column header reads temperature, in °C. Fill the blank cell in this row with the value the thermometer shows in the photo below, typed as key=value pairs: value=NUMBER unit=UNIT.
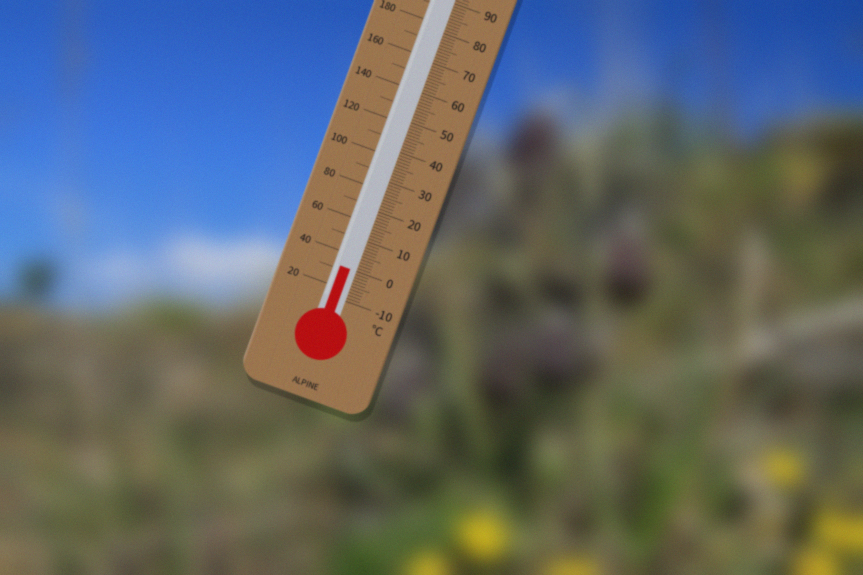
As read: value=0 unit=°C
